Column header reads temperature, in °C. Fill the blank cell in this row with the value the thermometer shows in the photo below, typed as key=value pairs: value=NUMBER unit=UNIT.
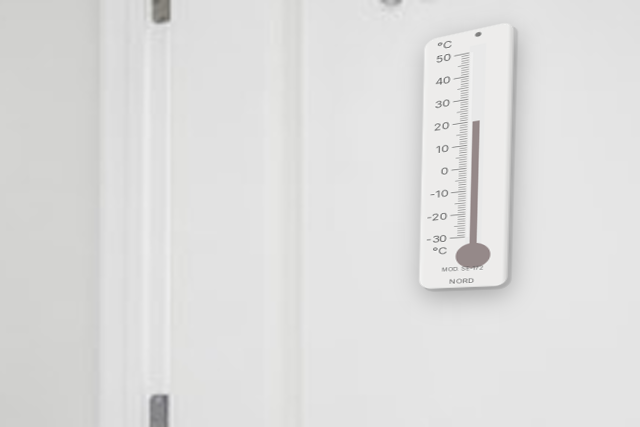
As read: value=20 unit=°C
